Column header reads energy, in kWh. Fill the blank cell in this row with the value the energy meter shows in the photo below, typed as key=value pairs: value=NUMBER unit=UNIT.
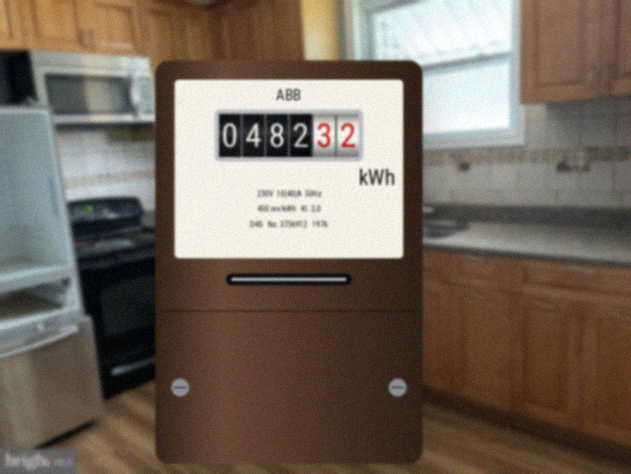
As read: value=482.32 unit=kWh
